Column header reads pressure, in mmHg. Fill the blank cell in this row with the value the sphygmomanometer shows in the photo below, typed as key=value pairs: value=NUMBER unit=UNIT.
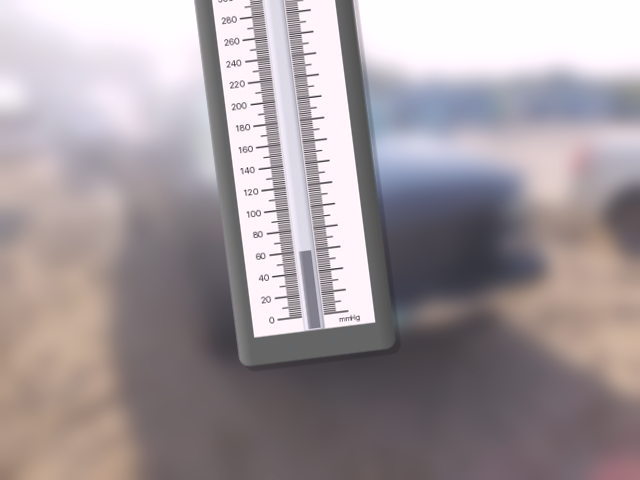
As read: value=60 unit=mmHg
